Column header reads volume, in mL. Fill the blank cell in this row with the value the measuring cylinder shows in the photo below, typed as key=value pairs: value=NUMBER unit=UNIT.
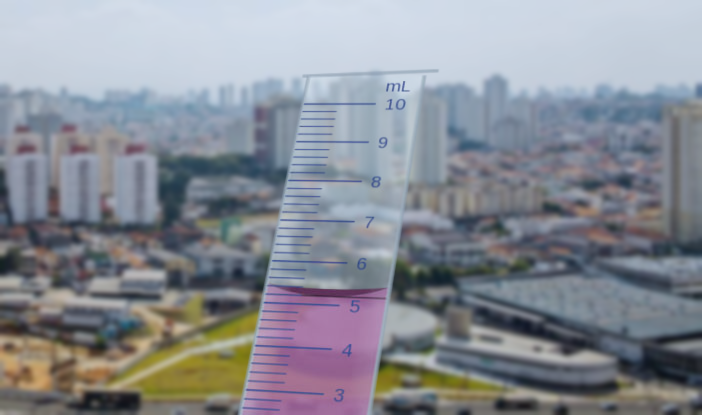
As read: value=5.2 unit=mL
